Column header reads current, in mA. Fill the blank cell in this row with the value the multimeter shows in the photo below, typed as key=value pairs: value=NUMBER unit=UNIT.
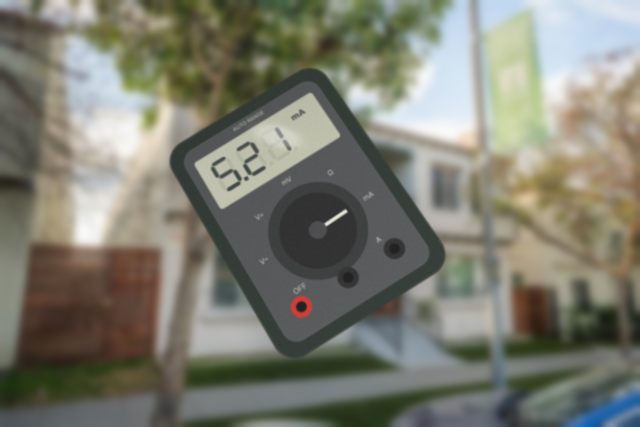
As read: value=5.21 unit=mA
